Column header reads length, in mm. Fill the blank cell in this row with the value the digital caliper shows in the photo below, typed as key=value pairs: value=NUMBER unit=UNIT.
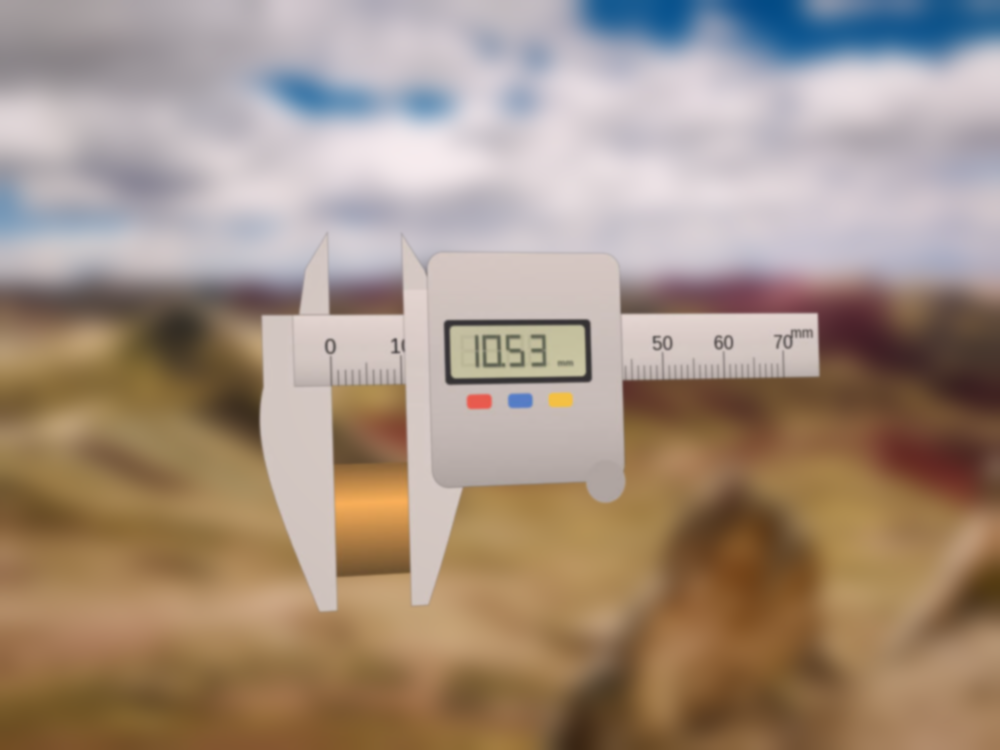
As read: value=10.53 unit=mm
